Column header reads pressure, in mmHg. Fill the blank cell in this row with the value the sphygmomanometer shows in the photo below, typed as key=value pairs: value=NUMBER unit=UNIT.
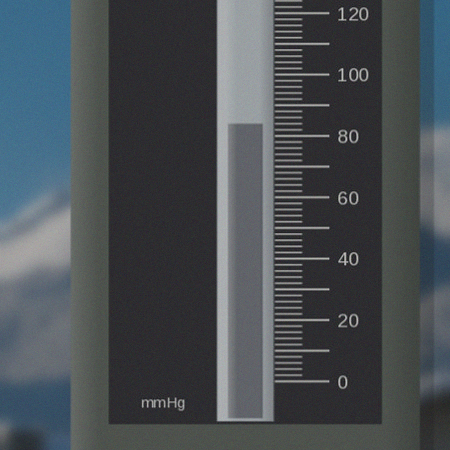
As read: value=84 unit=mmHg
